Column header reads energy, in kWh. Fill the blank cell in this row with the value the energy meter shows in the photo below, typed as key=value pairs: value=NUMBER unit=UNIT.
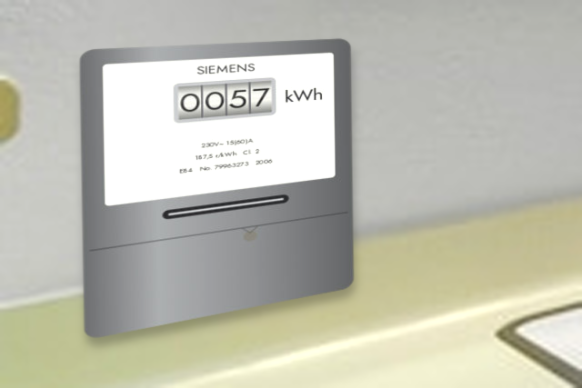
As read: value=57 unit=kWh
